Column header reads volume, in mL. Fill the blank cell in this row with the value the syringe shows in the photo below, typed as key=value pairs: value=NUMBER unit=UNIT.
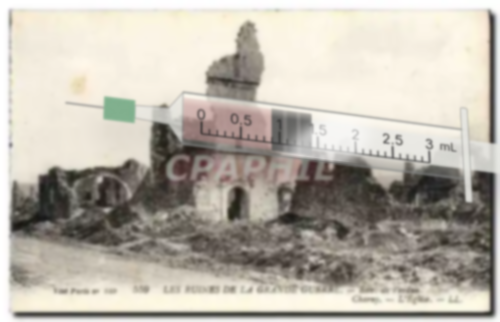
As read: value=0.9 unit=mL
